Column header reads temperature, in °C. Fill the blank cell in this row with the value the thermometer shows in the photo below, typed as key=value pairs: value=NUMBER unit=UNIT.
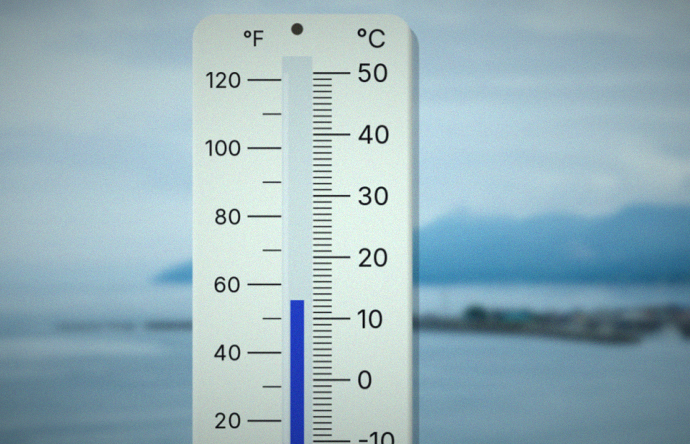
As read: value=13 unit=°C
